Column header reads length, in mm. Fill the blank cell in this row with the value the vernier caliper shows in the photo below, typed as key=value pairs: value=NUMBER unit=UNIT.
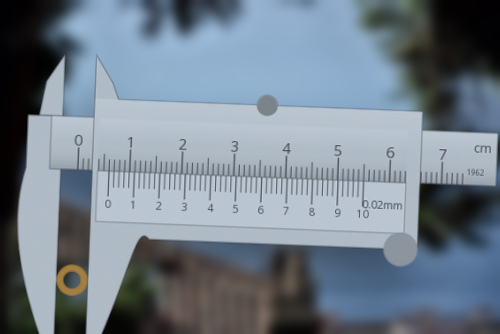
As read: value=6.0 unit=mm
